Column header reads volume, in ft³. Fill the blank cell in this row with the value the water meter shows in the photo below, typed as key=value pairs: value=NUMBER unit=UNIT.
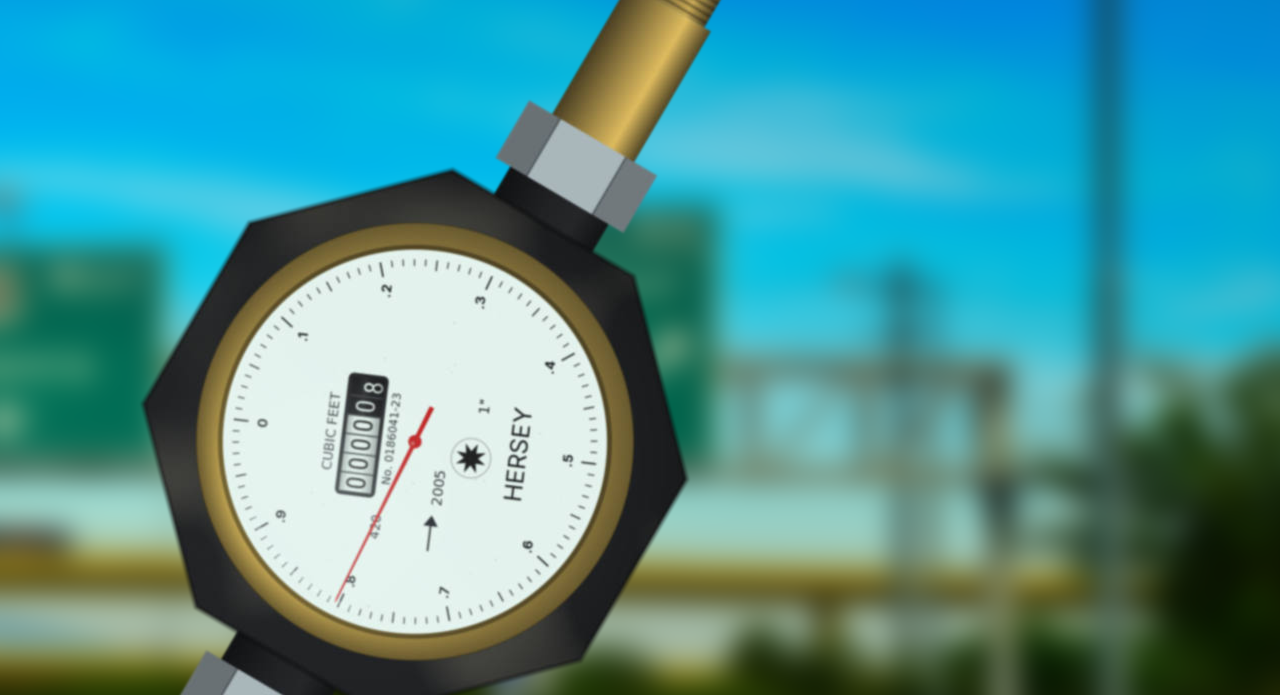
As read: value=7.80 unit=ft³
